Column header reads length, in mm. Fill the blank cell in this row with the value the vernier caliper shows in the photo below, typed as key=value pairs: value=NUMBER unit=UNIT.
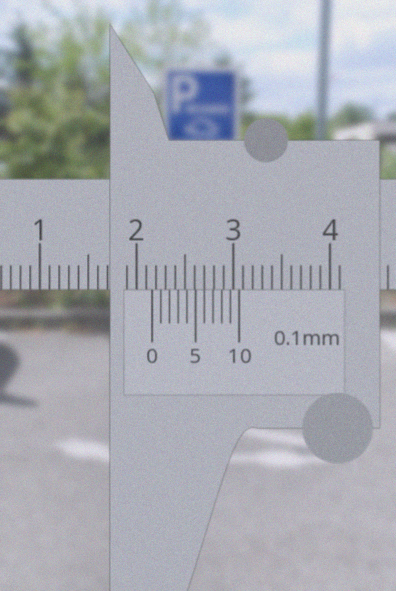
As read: value=21.6 unit=mm
